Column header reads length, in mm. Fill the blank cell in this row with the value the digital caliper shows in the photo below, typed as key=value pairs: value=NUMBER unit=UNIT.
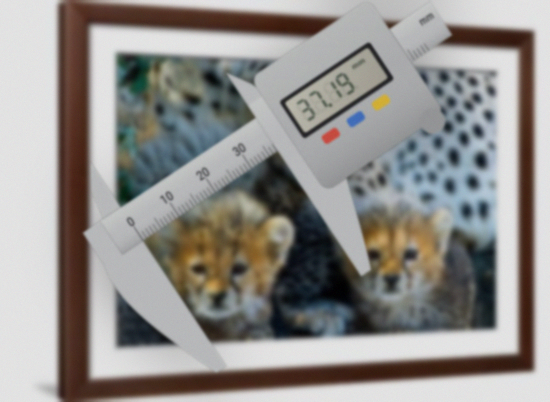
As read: value=37.19 unit=mm
